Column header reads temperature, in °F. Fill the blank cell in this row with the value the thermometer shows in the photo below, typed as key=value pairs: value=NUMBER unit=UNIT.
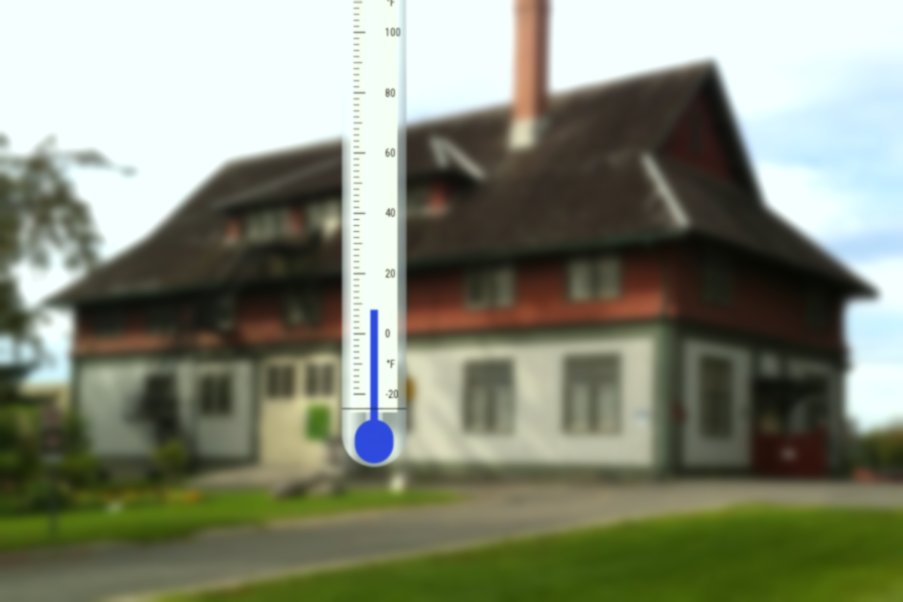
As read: value=8 unit=°F
